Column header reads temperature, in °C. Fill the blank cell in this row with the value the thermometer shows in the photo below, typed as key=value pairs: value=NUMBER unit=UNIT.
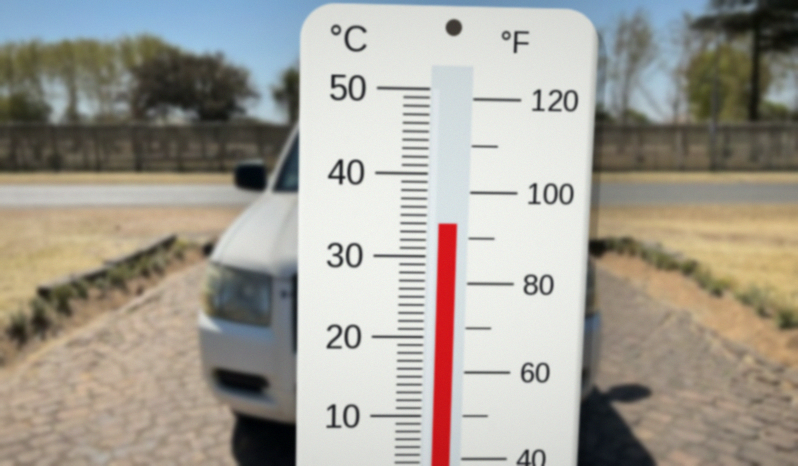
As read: value=34 unit=°C
